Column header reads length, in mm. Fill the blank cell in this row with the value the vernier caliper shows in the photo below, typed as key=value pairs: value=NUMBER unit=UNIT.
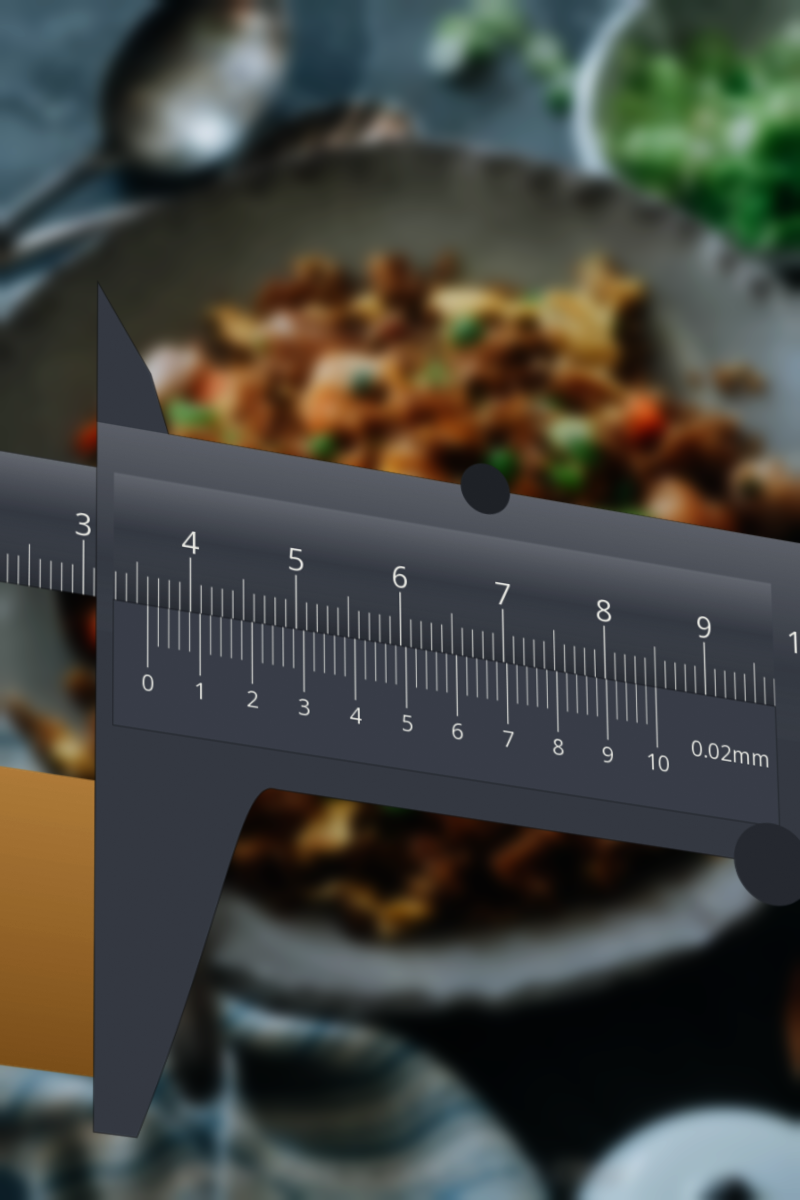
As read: value=36.0 unit=mm
